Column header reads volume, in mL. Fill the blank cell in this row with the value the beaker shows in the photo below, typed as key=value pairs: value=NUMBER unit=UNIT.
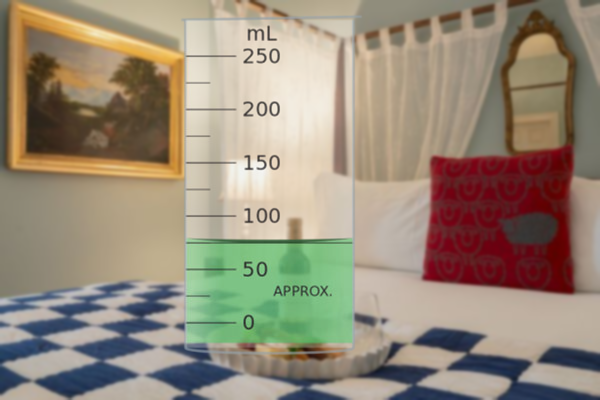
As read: value=75 unit=mL
